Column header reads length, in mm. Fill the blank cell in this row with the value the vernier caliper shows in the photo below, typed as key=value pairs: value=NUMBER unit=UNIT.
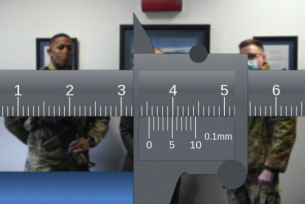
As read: value=35.4 unit=mm
